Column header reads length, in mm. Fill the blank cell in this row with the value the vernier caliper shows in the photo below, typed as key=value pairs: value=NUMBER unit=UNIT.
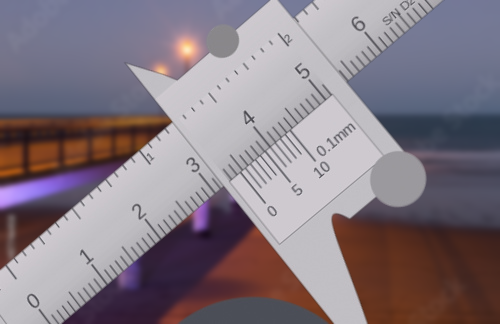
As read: value=34.6 unit=mm
